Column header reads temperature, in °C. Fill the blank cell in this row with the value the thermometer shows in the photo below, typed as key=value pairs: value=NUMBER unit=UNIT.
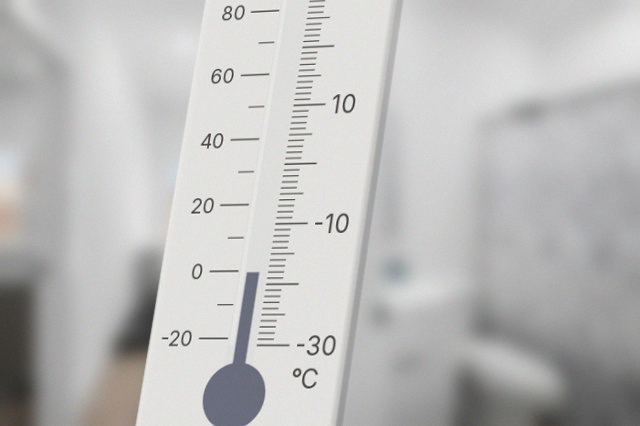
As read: value=-18 unit=°C
